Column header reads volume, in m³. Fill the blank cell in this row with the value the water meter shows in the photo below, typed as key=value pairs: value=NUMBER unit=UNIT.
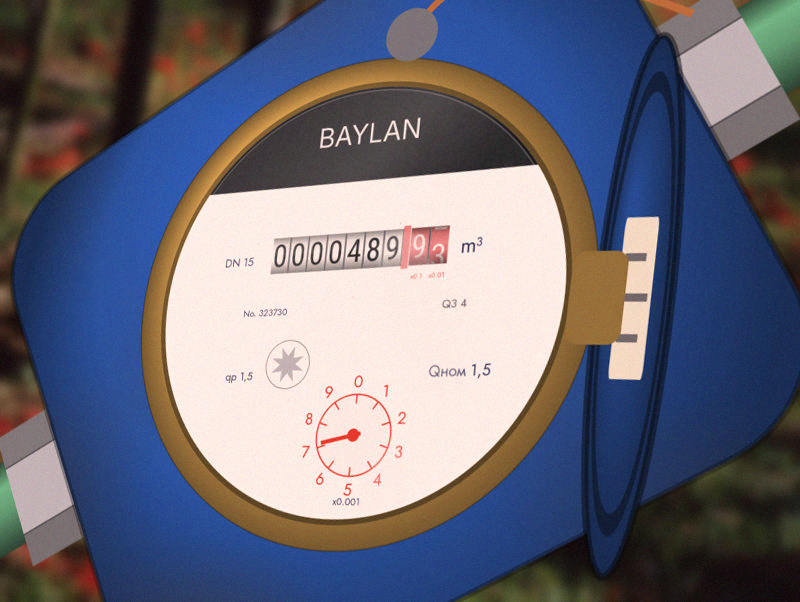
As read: value=489.927 unit=m³
